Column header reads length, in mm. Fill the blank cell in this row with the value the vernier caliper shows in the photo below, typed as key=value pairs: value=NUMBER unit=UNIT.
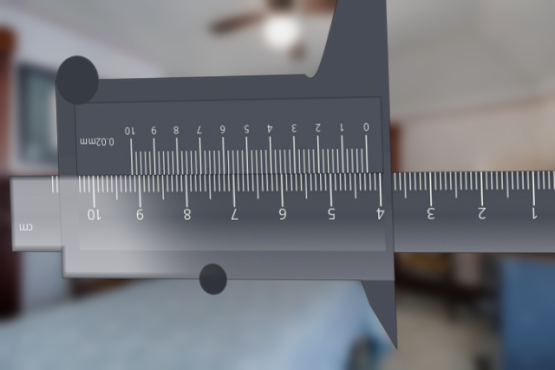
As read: value=42.5 unit=mm
